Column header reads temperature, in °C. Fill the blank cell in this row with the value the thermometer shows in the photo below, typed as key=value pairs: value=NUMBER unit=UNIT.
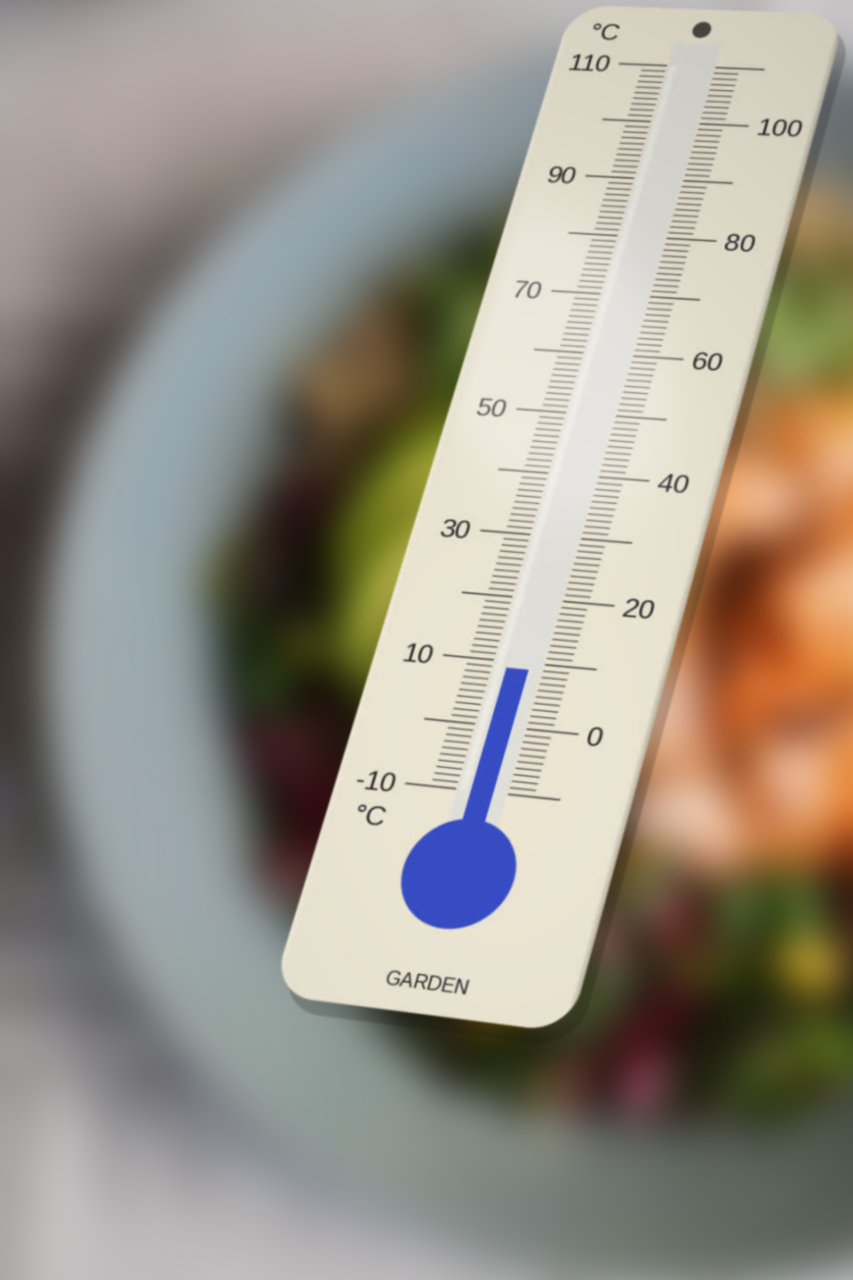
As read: value=9 unit=°C
